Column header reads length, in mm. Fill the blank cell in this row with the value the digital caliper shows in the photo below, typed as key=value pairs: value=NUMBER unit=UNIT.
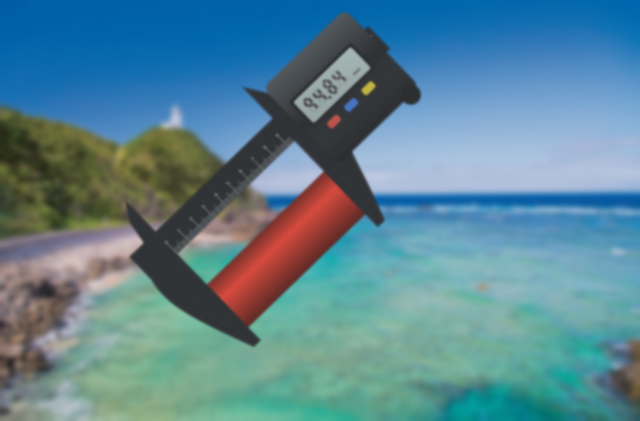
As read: value=94.84 unit=mm
